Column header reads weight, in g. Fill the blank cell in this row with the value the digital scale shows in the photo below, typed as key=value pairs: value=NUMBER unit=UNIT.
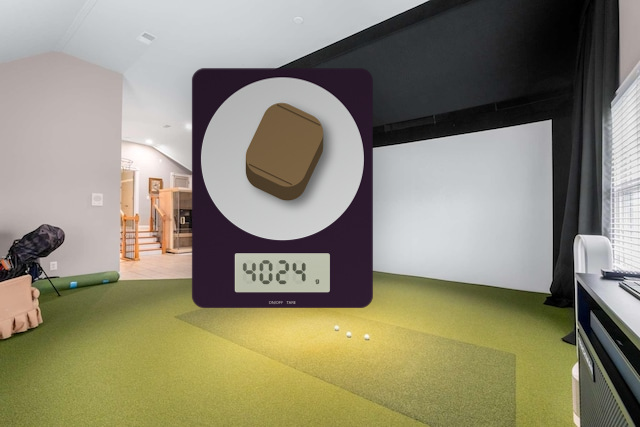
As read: value=4024 unit=g
